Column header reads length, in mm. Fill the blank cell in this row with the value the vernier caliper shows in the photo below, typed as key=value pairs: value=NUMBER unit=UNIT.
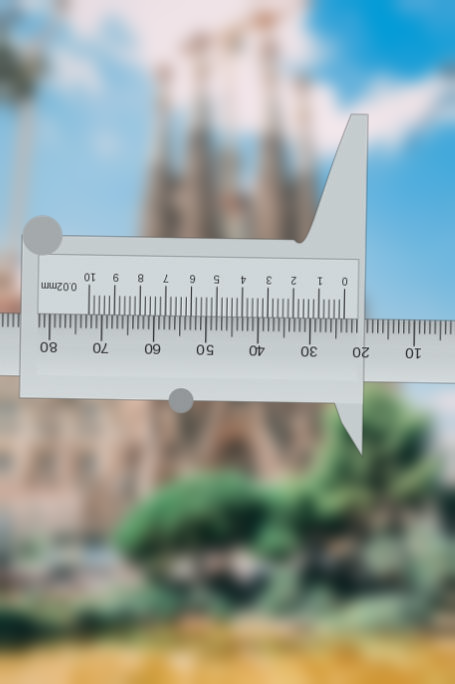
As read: value=23.5 unit=mm
